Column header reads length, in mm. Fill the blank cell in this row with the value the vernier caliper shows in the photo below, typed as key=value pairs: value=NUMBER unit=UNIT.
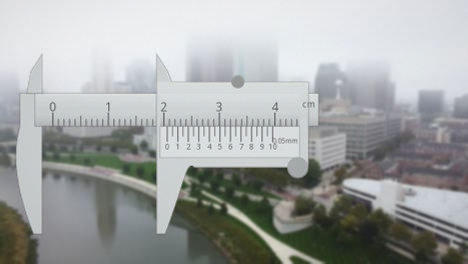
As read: value=20.6 unit=mm
